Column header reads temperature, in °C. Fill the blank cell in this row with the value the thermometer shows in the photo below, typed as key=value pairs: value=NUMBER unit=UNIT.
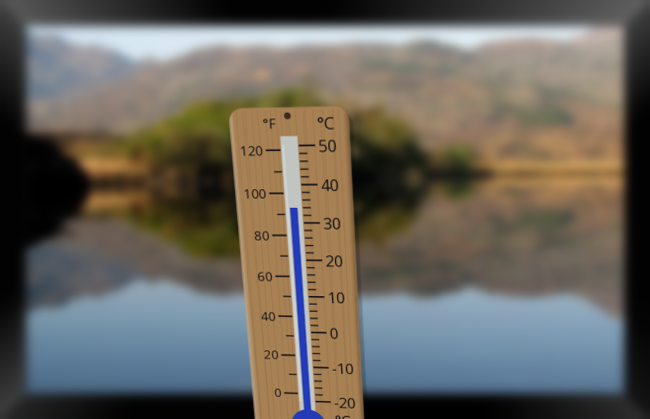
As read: value=34 unit=°C
